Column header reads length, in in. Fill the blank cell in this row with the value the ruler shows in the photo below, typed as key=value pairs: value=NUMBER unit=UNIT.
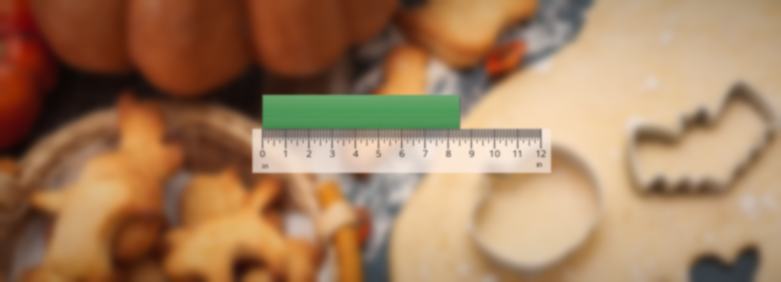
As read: value=8.5 unit=in
